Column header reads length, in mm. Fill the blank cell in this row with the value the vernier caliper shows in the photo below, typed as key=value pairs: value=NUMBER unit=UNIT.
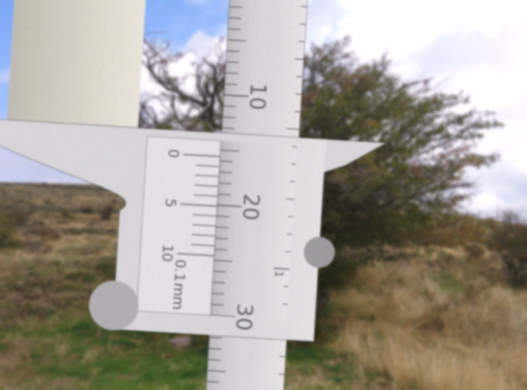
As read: value=15.6 unit=mm
